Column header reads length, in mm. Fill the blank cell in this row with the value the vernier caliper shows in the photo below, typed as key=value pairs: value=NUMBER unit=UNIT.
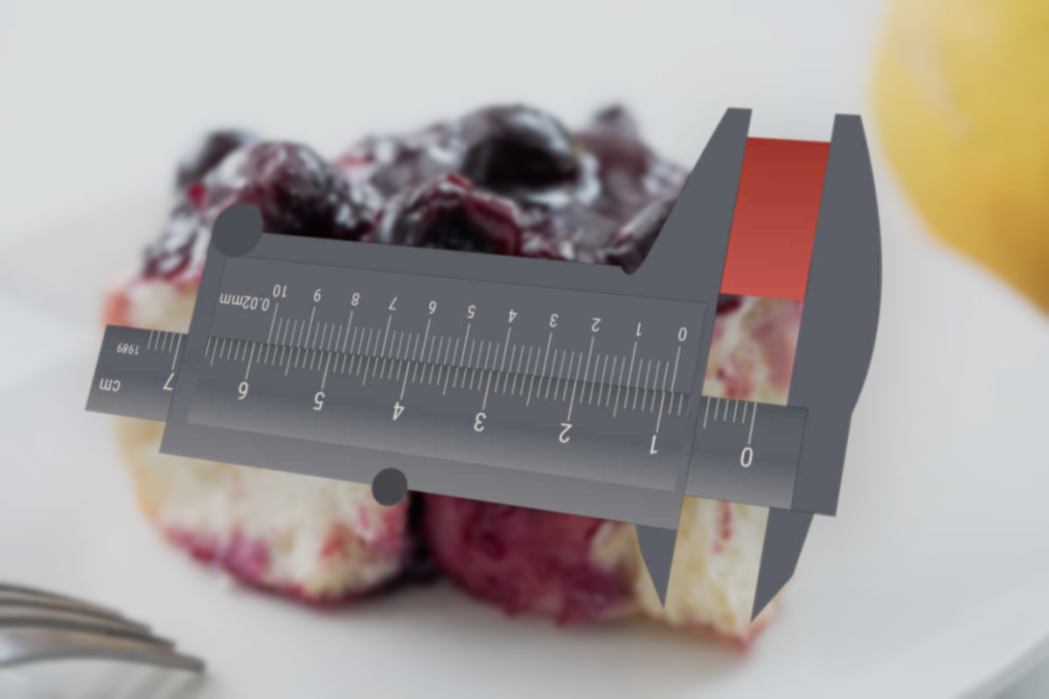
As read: value=9.2 unit=mm
